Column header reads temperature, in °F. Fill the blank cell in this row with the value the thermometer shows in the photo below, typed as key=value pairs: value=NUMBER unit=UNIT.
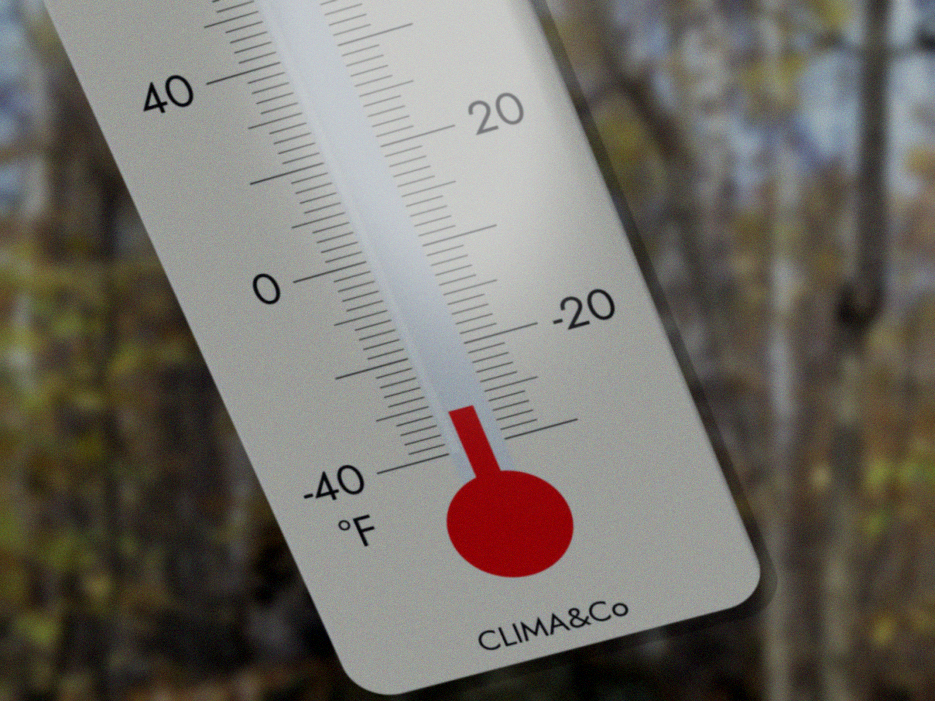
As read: value=-32 unit=°F
